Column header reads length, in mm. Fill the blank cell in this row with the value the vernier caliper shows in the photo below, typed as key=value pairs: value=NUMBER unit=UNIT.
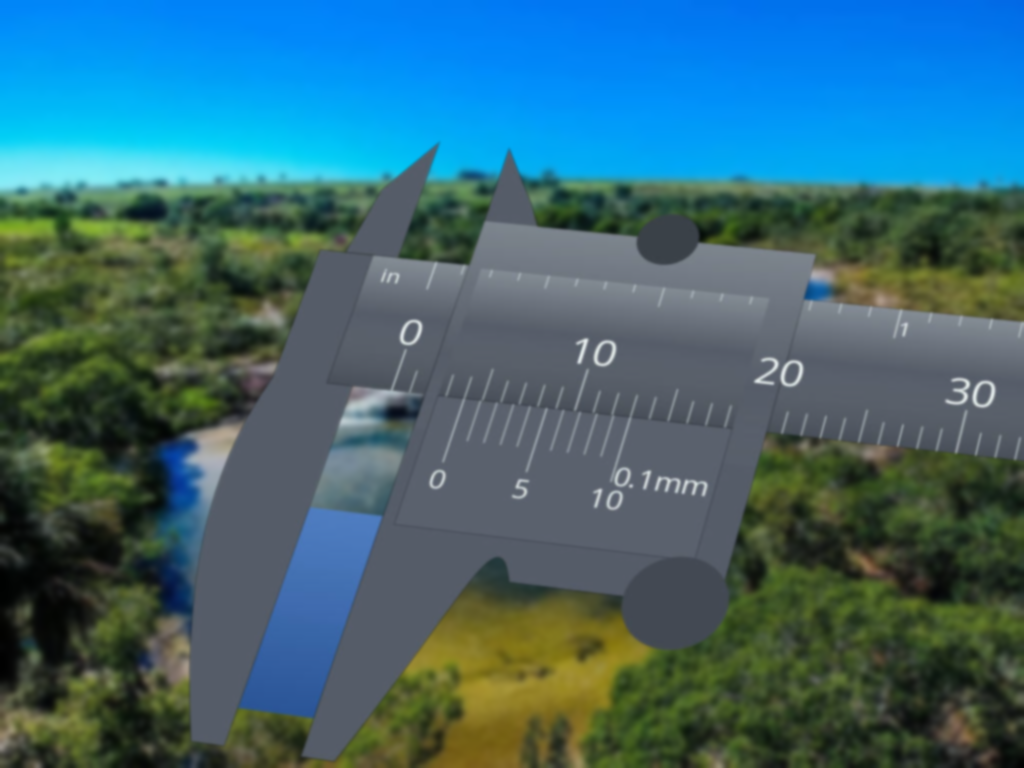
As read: value=4.0 unit=mm
